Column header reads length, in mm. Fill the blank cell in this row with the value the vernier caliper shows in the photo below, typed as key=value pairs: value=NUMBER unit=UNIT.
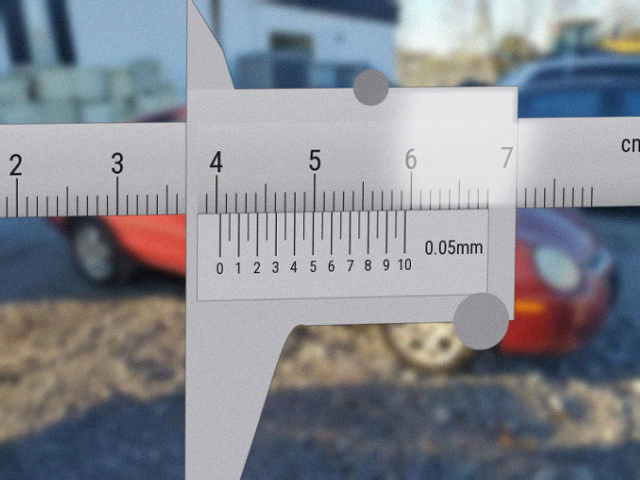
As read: value=40.4 unit=mm
